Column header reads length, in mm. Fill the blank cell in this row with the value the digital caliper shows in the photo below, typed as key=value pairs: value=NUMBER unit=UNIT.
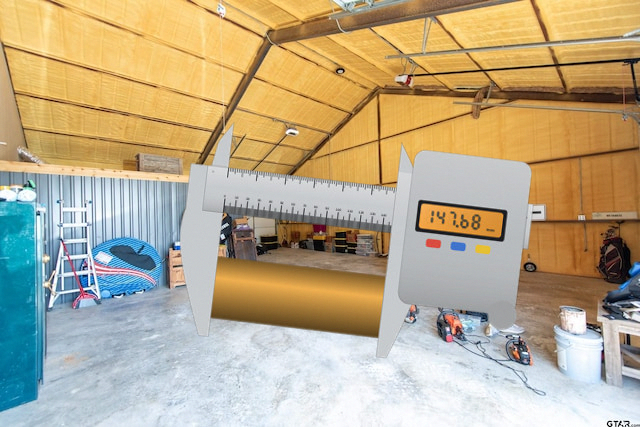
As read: value=147.68 unit=mm
